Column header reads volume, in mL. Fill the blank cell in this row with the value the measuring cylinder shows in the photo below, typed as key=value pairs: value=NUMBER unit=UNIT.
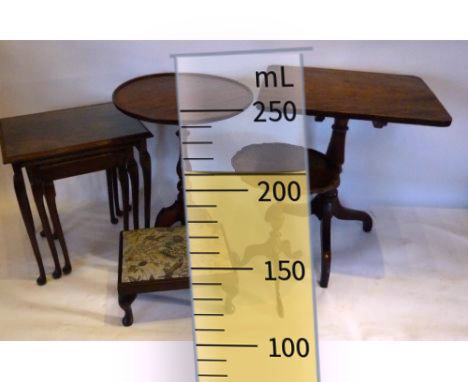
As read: value=210 unit=mL
